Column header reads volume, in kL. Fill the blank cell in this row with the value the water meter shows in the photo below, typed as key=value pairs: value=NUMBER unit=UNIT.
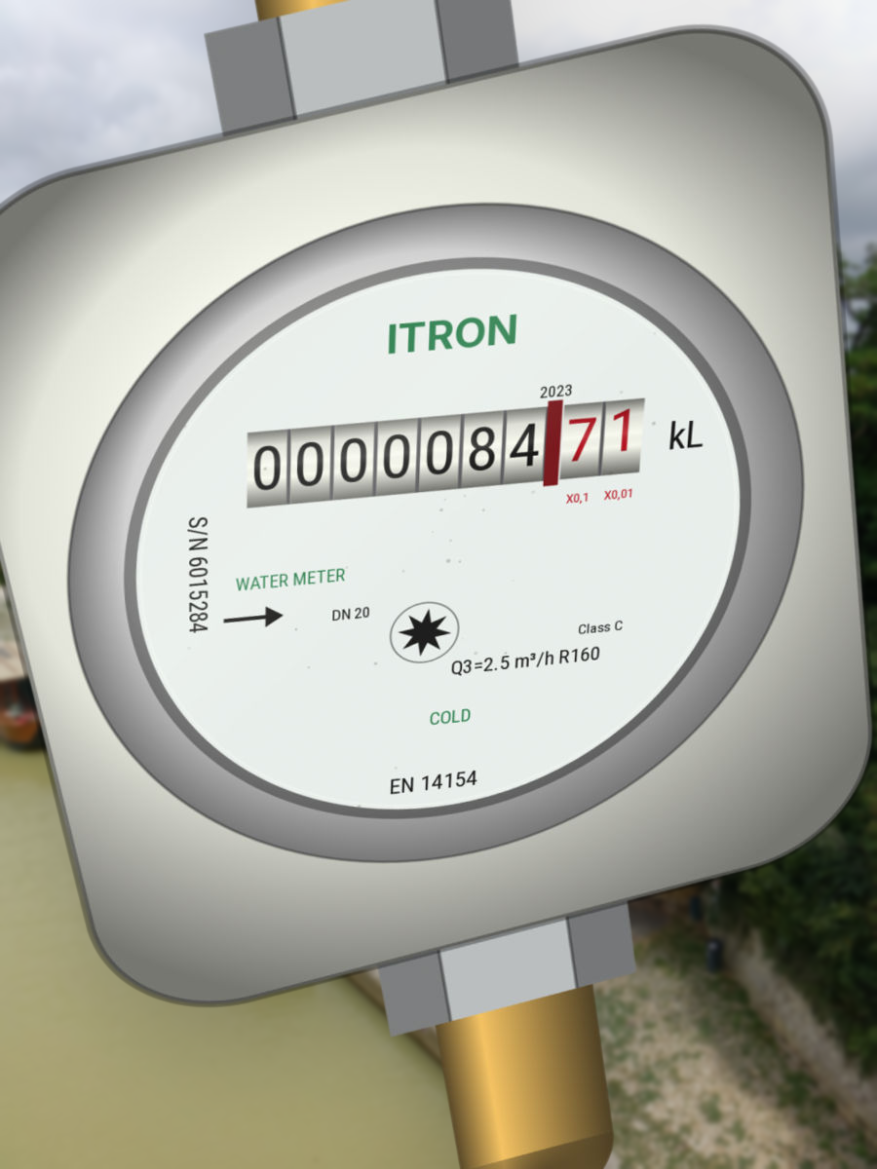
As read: value=84.71 unit=kL
